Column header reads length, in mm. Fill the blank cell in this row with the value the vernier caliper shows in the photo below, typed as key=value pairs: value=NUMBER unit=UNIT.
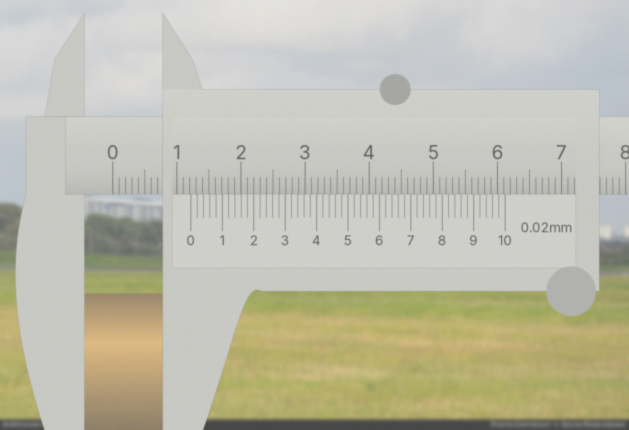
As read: value=12.2 unit=mm
